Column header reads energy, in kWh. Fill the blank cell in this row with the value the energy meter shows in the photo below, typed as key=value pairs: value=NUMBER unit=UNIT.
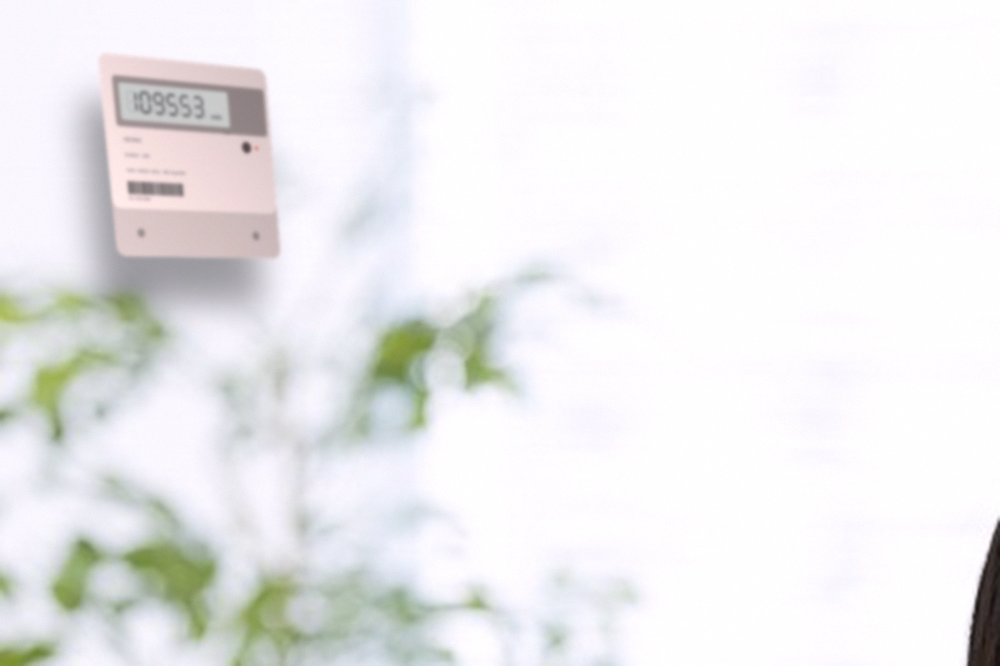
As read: value=109553 unit=kWh
